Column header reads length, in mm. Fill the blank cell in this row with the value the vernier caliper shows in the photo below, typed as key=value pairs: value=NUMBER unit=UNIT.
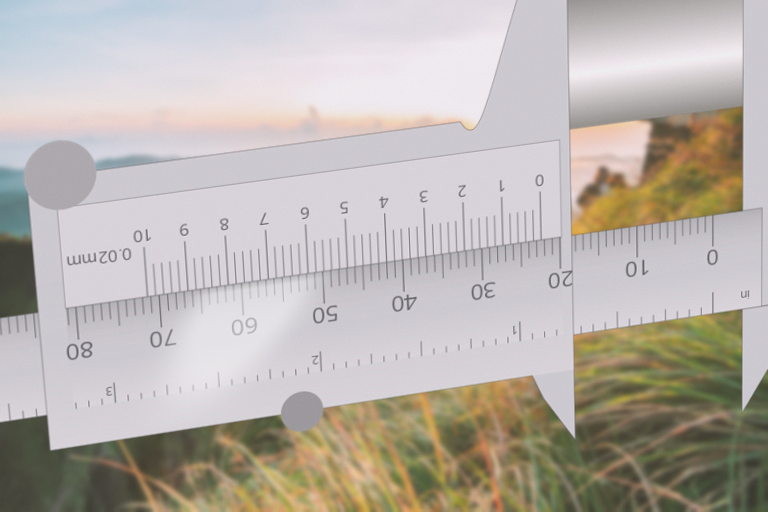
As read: value=22.4 unit=mm
